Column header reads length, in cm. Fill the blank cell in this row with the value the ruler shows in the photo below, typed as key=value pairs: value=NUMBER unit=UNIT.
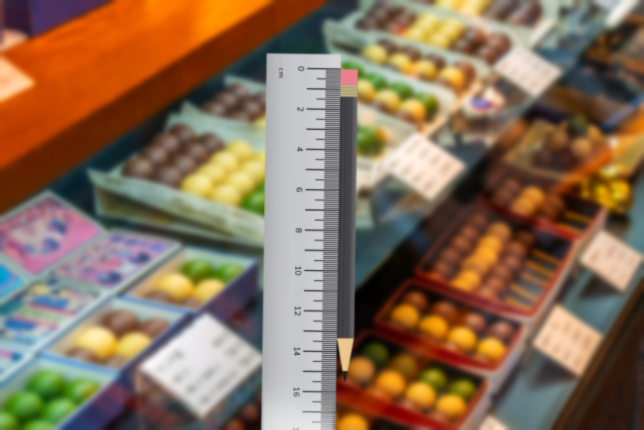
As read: value=15.5 unit=cm
